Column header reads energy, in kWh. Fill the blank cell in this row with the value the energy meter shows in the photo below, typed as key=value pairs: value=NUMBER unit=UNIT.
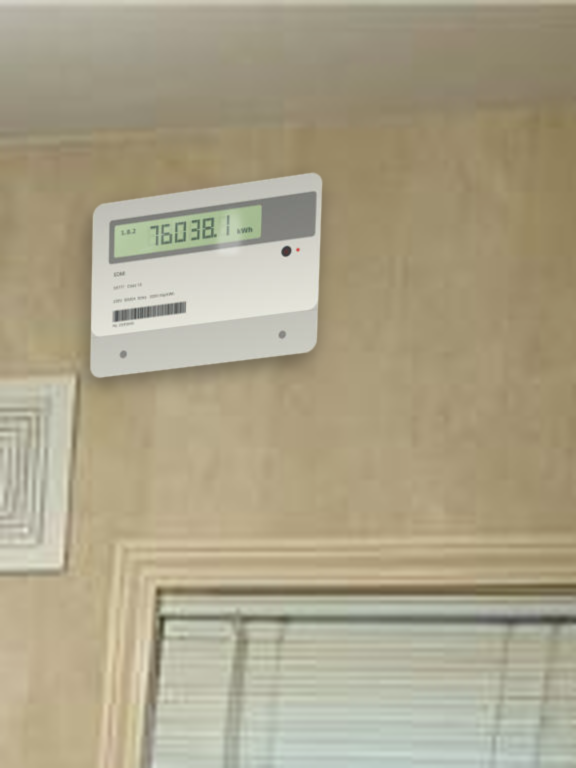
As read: value=76038.1 unit=kWh
